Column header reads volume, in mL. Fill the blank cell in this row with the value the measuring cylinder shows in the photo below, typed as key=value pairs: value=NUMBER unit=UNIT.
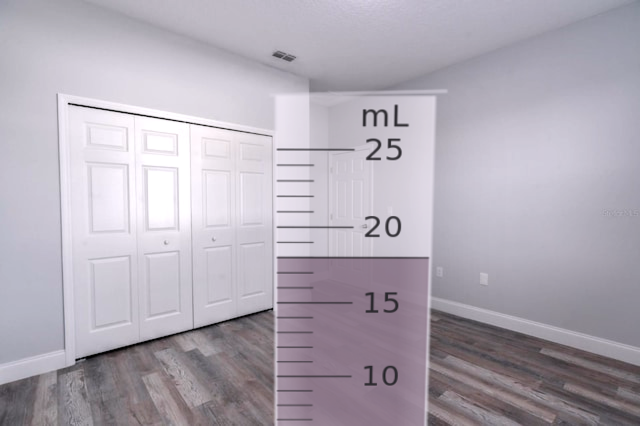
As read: value=18 unit=mL
